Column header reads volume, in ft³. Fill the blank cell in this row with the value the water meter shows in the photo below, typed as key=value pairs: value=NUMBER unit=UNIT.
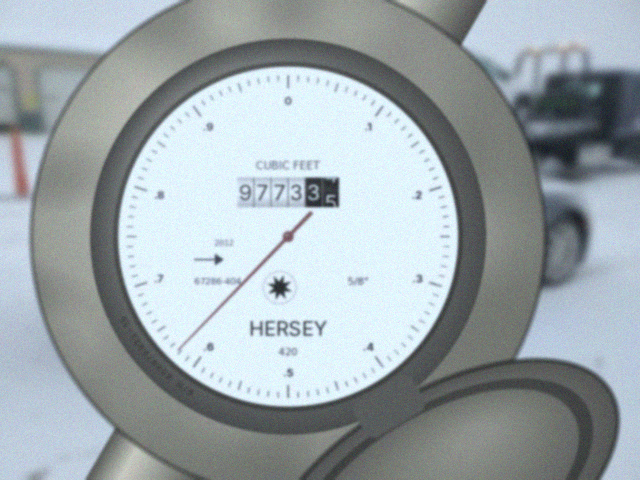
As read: value=977334.62 unit=ft³
